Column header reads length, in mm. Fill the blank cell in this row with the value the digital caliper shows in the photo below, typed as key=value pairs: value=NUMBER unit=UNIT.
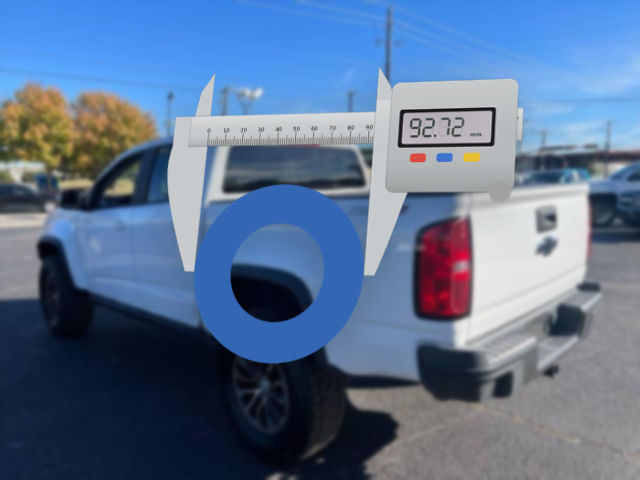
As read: value=92.72 unit=mm
